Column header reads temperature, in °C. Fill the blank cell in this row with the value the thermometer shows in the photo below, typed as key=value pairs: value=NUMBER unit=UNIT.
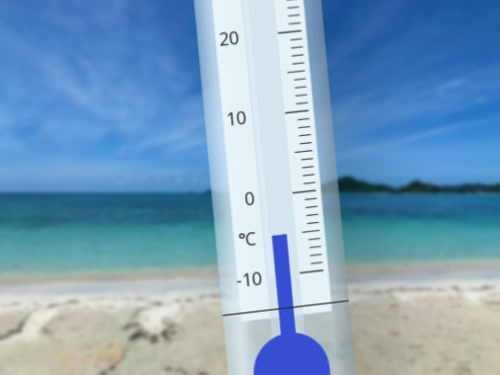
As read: value=-5 unit=°C
